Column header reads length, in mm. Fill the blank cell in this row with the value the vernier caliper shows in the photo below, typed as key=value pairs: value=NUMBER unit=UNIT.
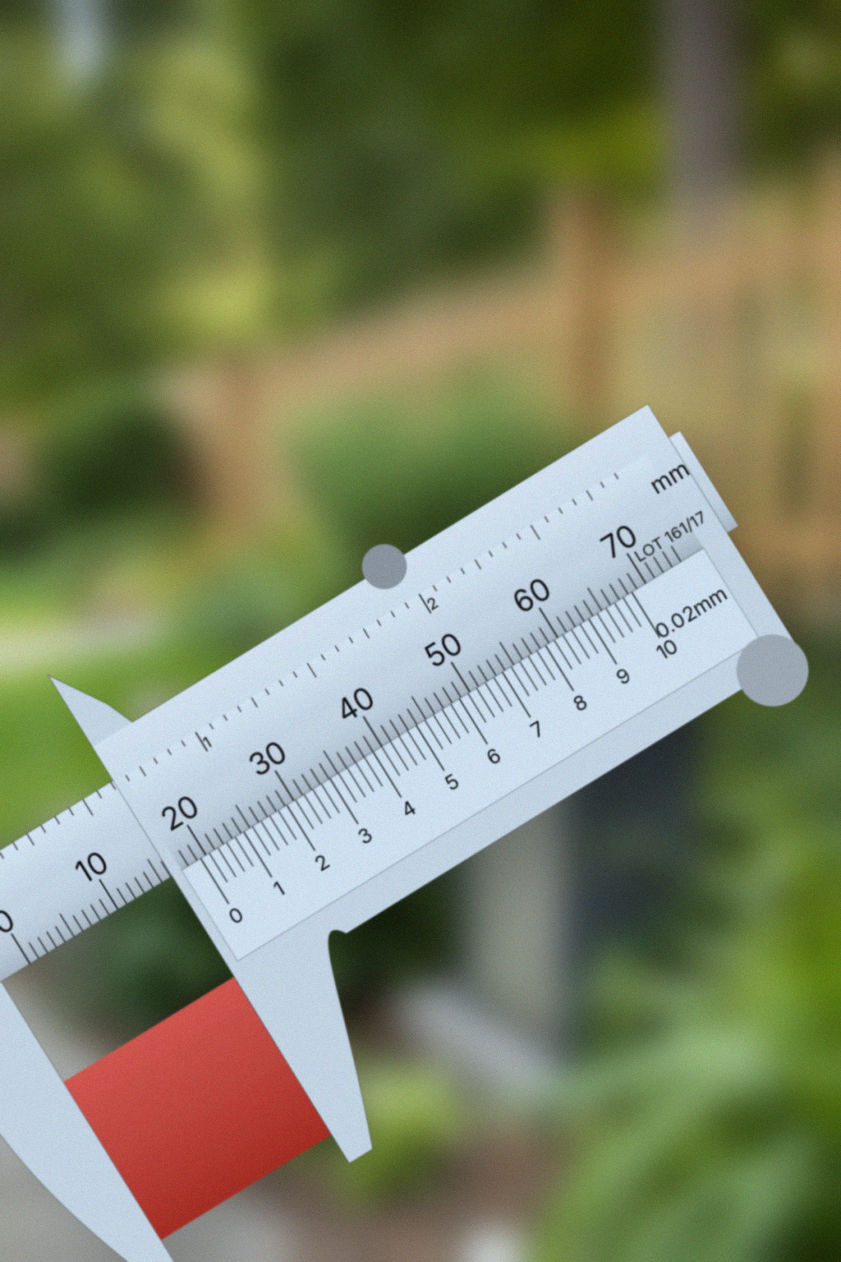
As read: value=19.4 unit=mm
